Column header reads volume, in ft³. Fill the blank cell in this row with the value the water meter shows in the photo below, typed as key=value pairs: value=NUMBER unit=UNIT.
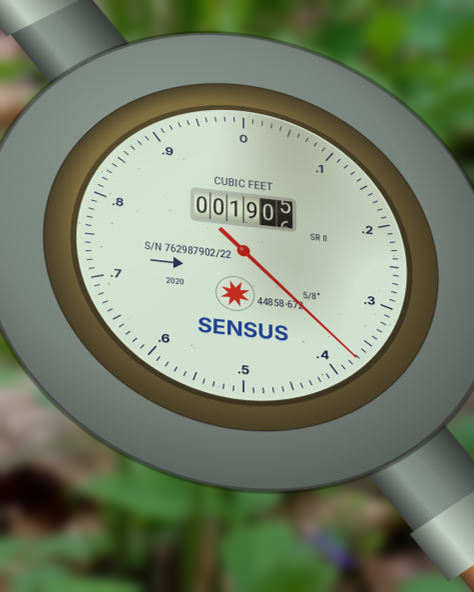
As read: value=1905.37 unit=ft³
